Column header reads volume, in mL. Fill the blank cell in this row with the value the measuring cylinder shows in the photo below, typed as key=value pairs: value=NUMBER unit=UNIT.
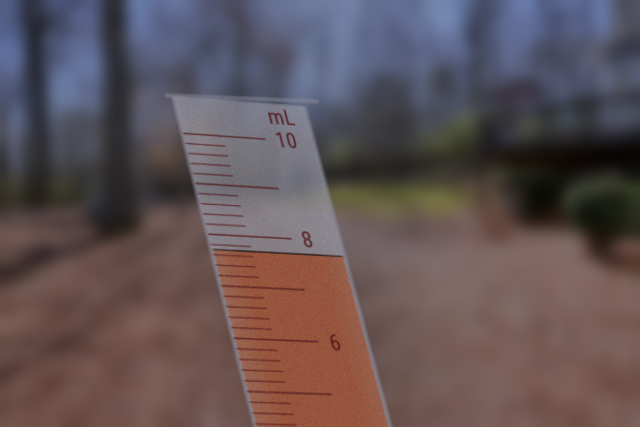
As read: value=7.7 unit=mL
